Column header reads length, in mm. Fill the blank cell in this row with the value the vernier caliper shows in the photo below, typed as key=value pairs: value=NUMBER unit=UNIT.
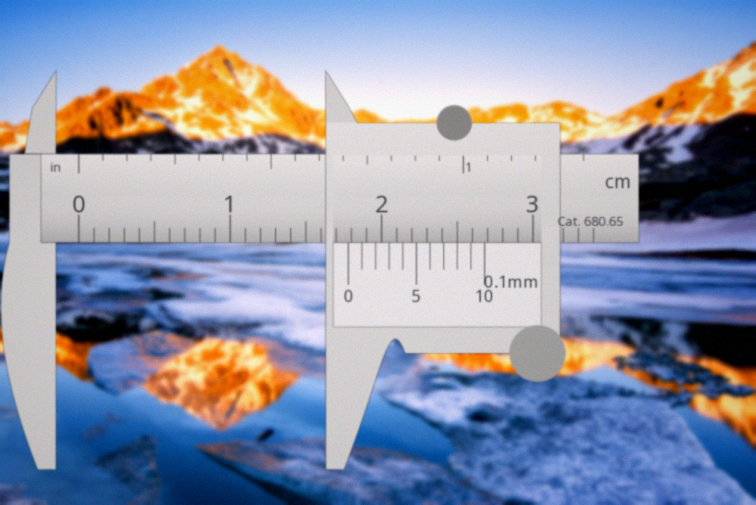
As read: value=17.8 unit=mm
